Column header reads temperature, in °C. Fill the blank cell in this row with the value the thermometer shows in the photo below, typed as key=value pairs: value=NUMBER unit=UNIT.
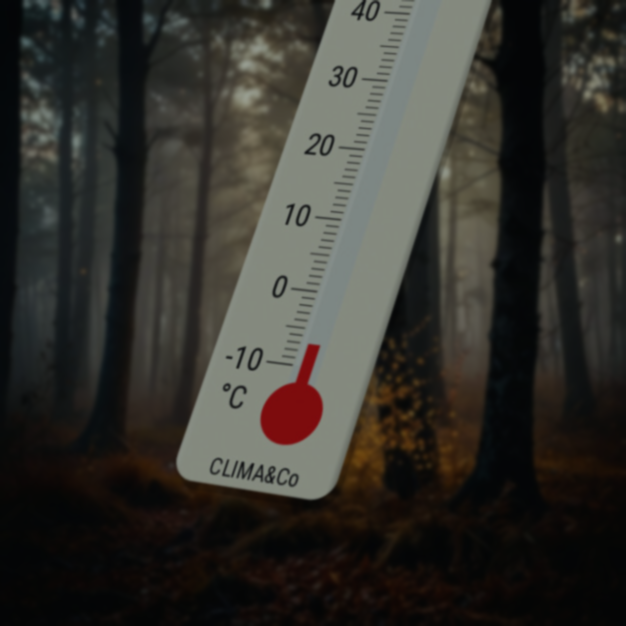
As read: value=-7 unit=°C
